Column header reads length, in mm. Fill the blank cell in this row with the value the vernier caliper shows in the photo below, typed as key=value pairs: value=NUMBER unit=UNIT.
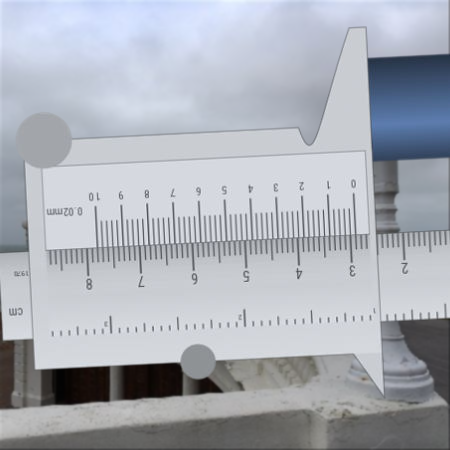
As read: value=29.0 unit=mm
